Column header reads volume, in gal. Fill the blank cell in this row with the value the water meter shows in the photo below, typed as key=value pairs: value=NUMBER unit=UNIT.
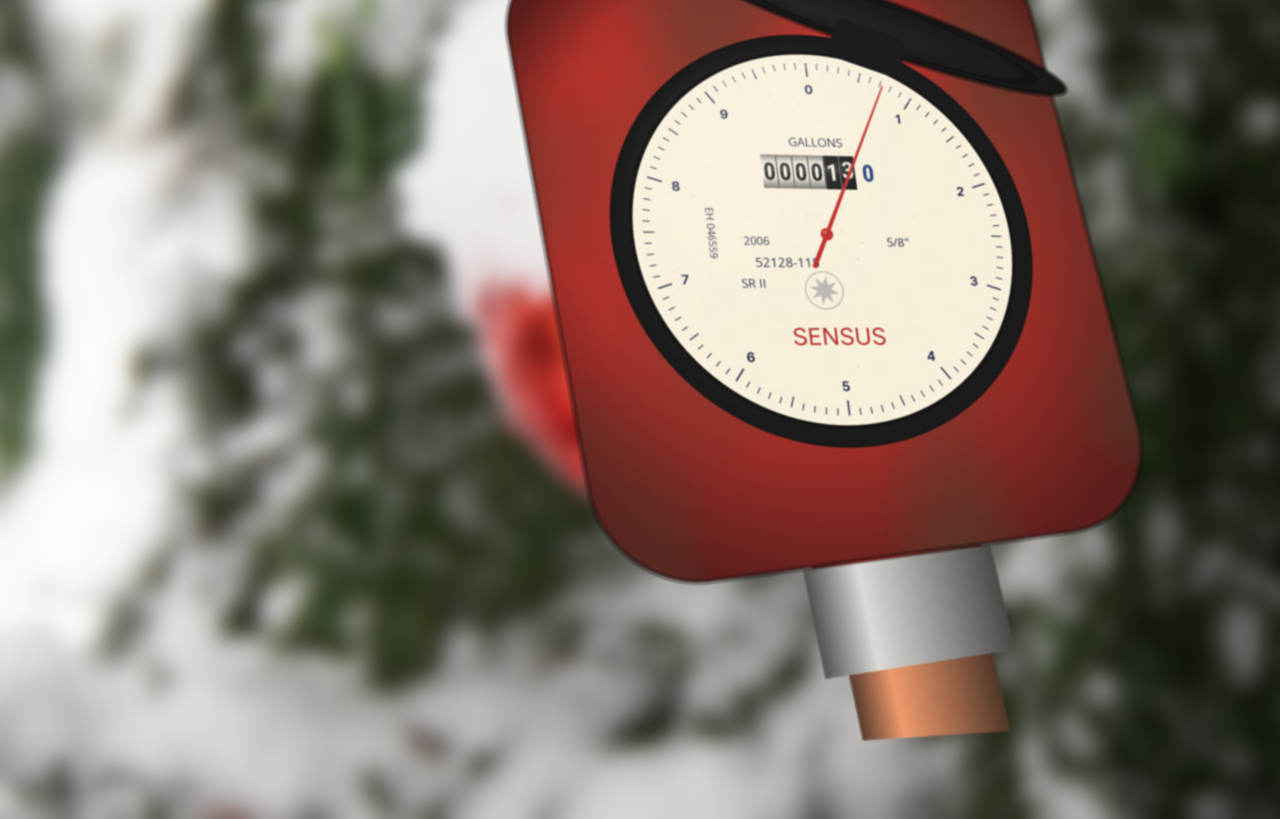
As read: value=130.7 unit=gal
